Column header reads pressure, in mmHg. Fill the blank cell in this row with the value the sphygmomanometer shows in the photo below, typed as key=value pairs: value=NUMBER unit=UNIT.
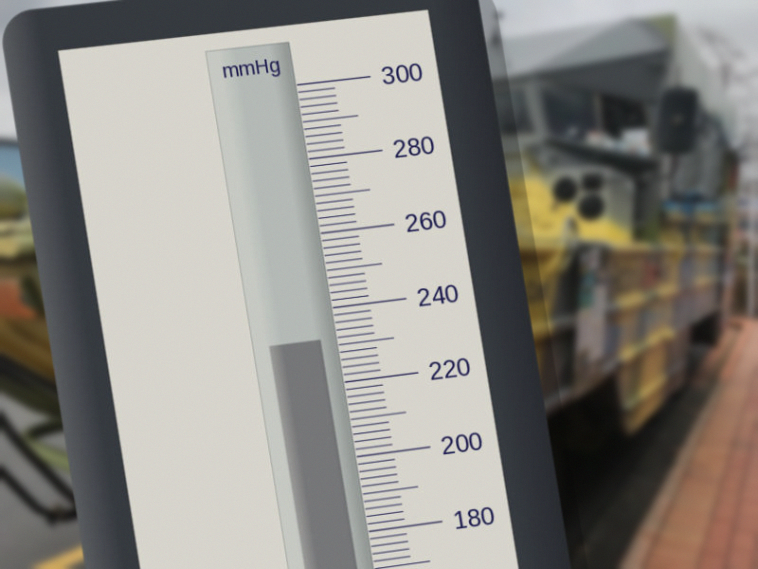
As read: value=232 unit=mmHg
